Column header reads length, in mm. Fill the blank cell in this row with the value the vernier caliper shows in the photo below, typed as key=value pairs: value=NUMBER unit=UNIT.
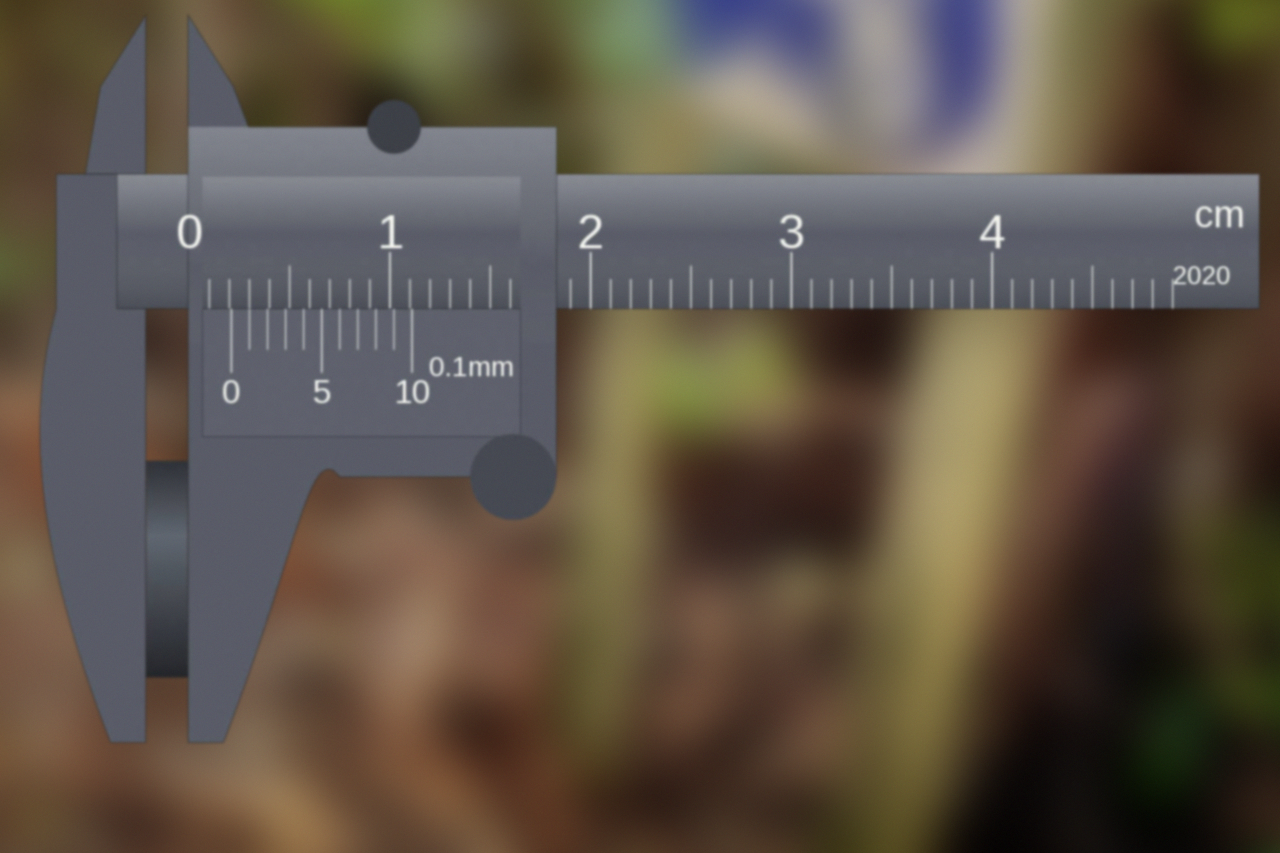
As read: value=2.1 unit=mm
